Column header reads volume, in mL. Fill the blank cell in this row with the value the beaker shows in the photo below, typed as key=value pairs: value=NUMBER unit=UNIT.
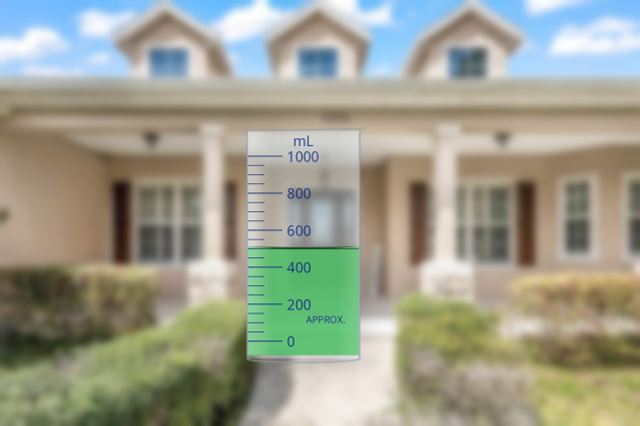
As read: value=500 unit=mL
